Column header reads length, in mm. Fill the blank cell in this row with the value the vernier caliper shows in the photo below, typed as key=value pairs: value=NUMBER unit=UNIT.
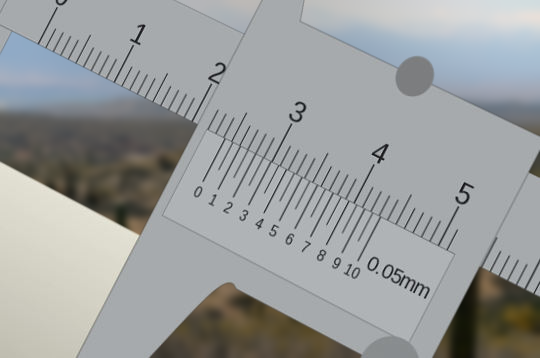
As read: value=24.2 unit=mm
